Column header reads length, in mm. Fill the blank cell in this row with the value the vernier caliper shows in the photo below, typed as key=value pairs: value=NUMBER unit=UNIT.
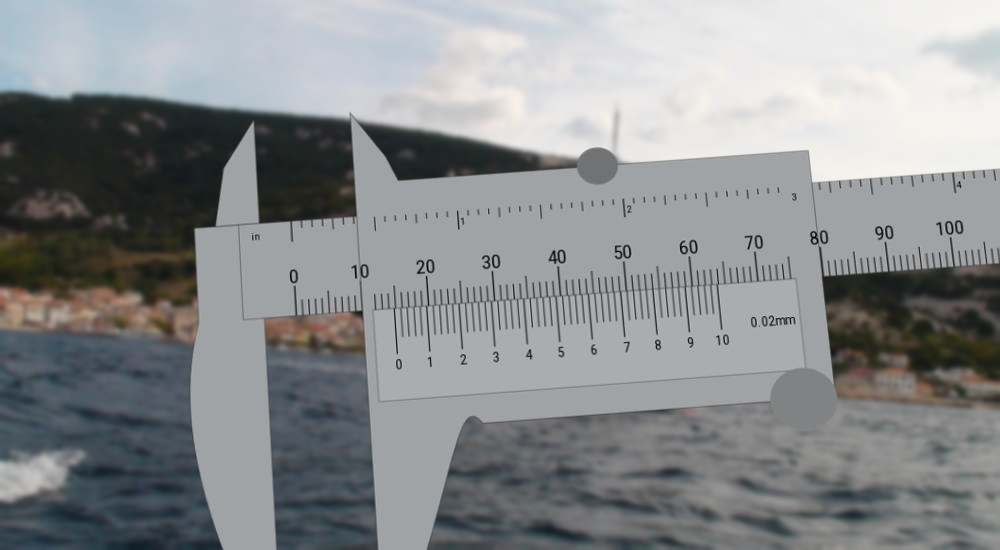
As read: value=14.8 unit=mm
